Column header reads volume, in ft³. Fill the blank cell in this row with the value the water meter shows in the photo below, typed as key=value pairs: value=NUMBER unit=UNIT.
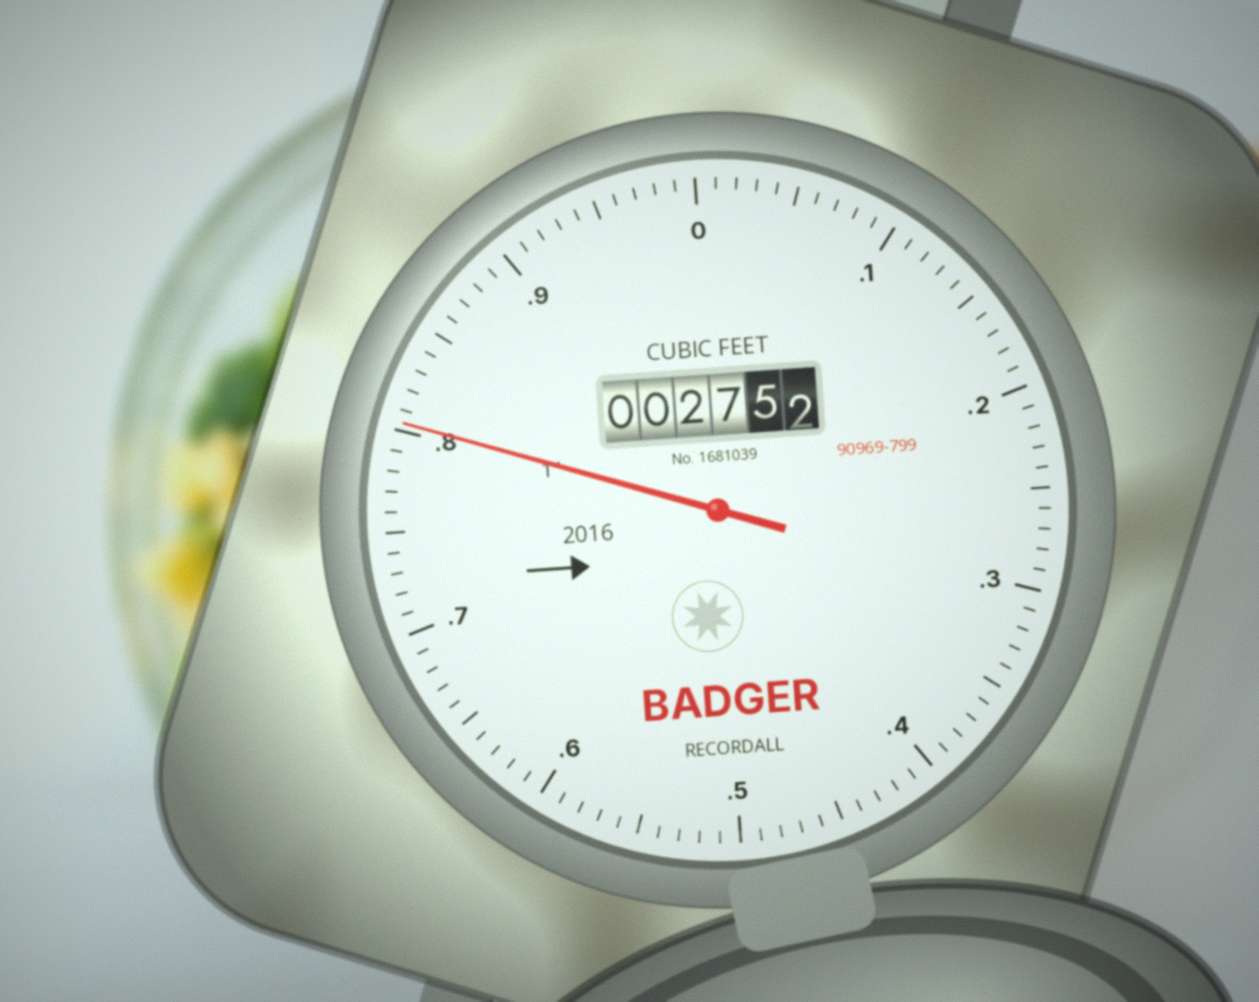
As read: value=2751.80 unit=ft³
